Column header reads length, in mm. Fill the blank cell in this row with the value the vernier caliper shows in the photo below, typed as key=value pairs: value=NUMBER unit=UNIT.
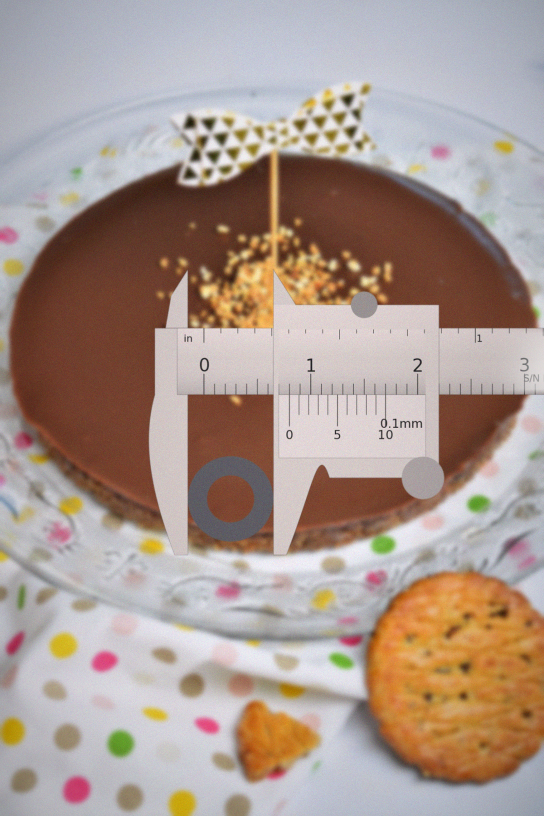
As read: value=8.0 unit=mm
